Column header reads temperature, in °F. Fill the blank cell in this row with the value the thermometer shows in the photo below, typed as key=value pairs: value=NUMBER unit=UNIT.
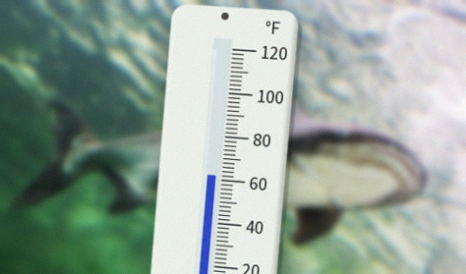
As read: value=62 unit=°F
